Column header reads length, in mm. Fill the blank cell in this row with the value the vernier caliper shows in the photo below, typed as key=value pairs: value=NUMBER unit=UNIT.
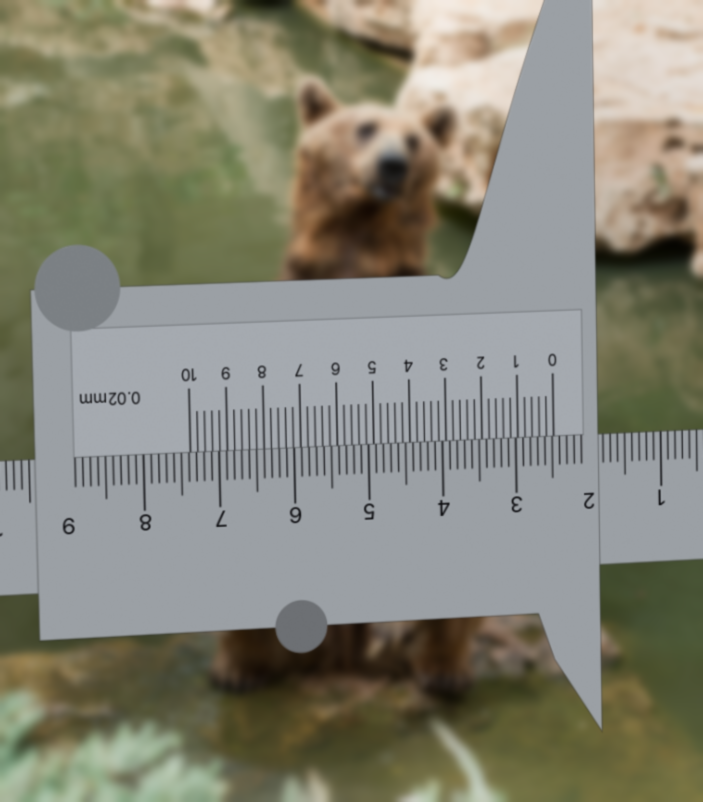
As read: value=24.8 unit=mm
